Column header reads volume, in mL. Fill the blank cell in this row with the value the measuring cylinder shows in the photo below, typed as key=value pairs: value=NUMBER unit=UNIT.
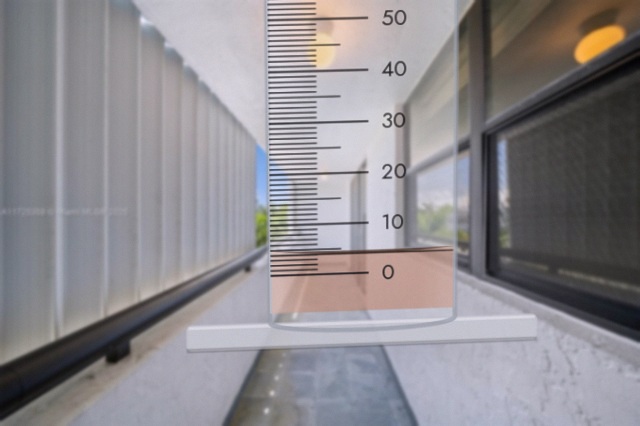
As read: value=4 unit=mL
